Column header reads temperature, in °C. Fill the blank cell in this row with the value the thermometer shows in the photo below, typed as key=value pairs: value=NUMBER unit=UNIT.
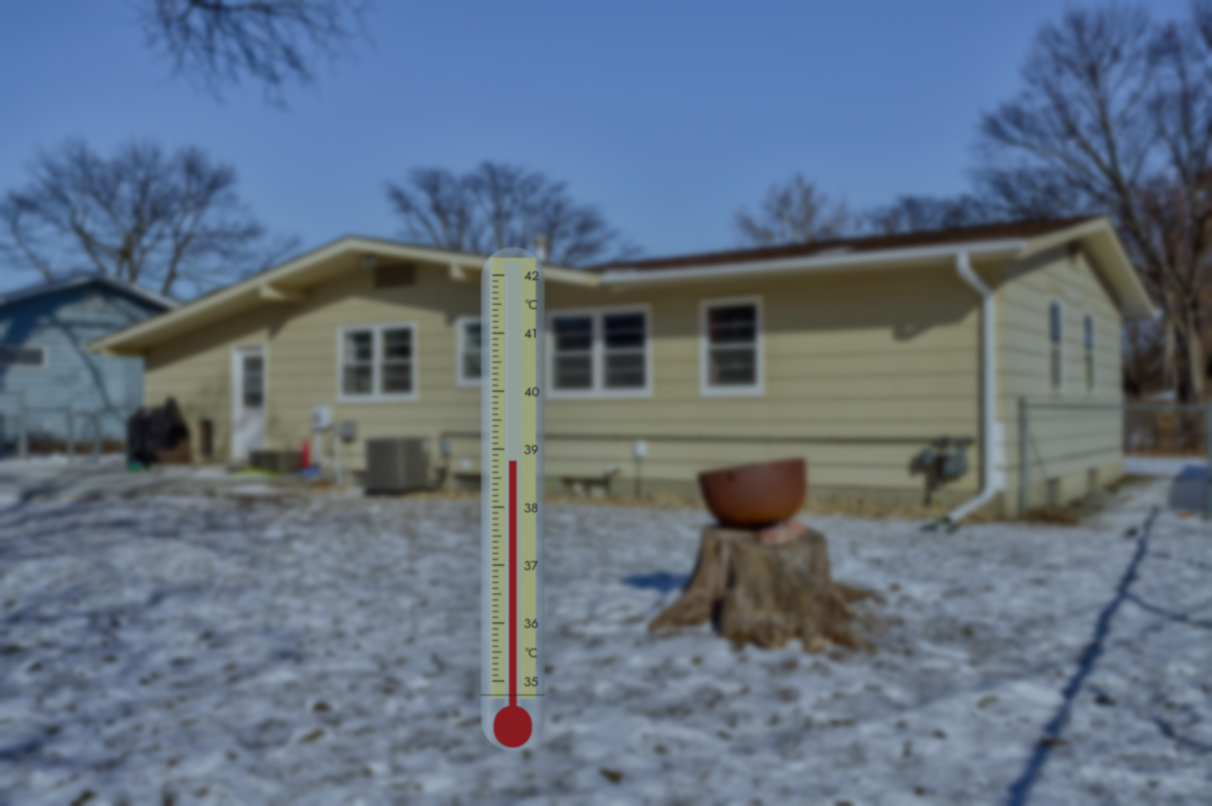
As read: value=38.8 unit=°C
